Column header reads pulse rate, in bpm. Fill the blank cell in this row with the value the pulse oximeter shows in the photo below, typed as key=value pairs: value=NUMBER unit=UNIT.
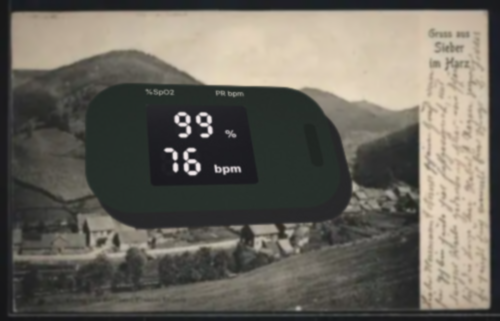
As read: value=76 unit=bpm
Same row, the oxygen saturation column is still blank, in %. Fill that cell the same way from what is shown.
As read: value=99 unit=%
